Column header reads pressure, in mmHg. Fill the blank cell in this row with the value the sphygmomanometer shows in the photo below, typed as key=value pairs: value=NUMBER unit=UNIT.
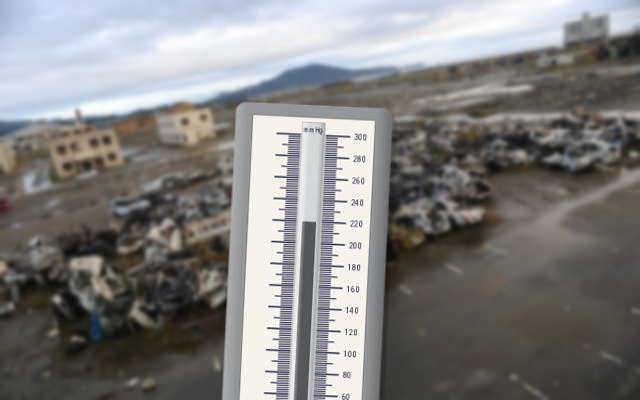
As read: value=220 unit=mmHg
